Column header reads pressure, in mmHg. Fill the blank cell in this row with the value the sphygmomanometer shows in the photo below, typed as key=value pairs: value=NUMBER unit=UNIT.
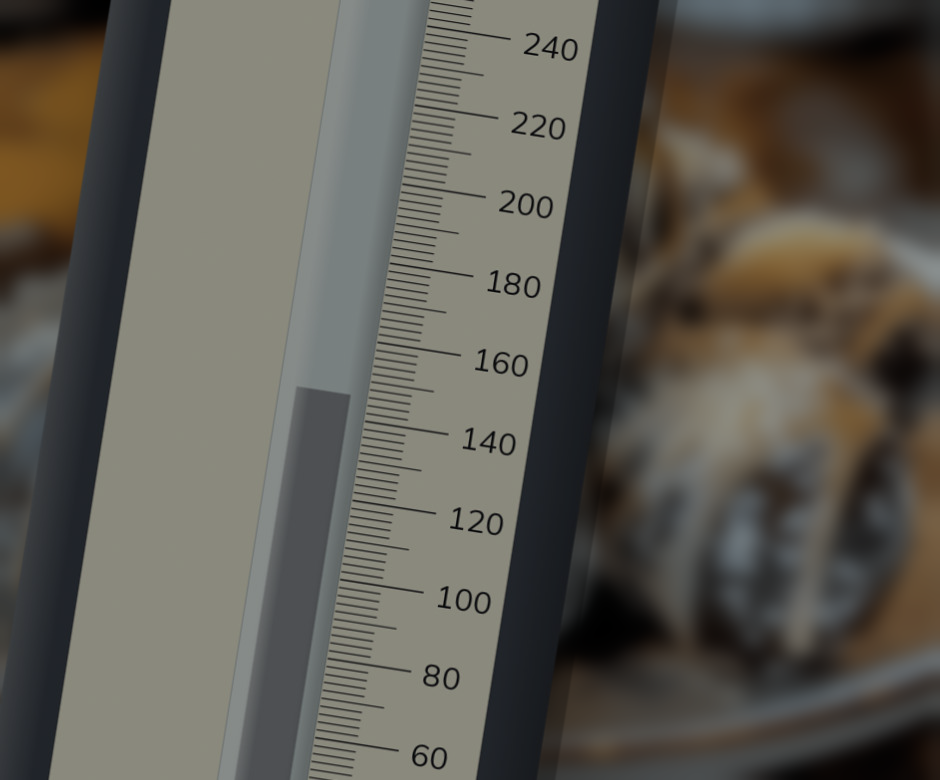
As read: value=146 unit=mmHg
